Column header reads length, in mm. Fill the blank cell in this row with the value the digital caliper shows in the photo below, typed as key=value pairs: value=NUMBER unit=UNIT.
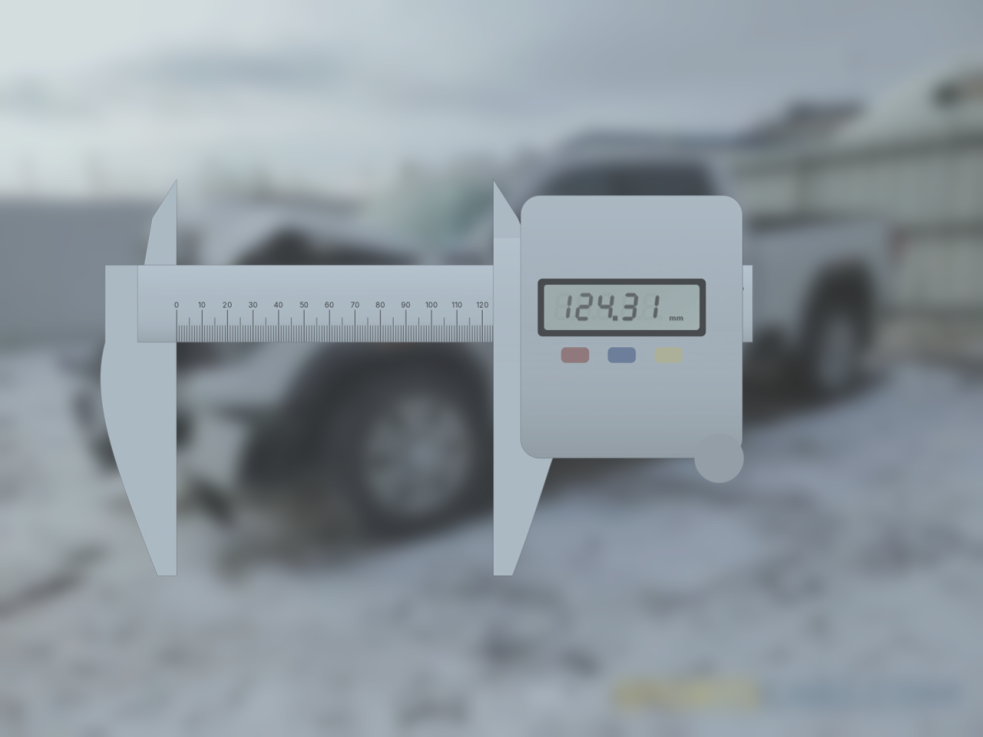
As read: value=124.31 unit=mm
